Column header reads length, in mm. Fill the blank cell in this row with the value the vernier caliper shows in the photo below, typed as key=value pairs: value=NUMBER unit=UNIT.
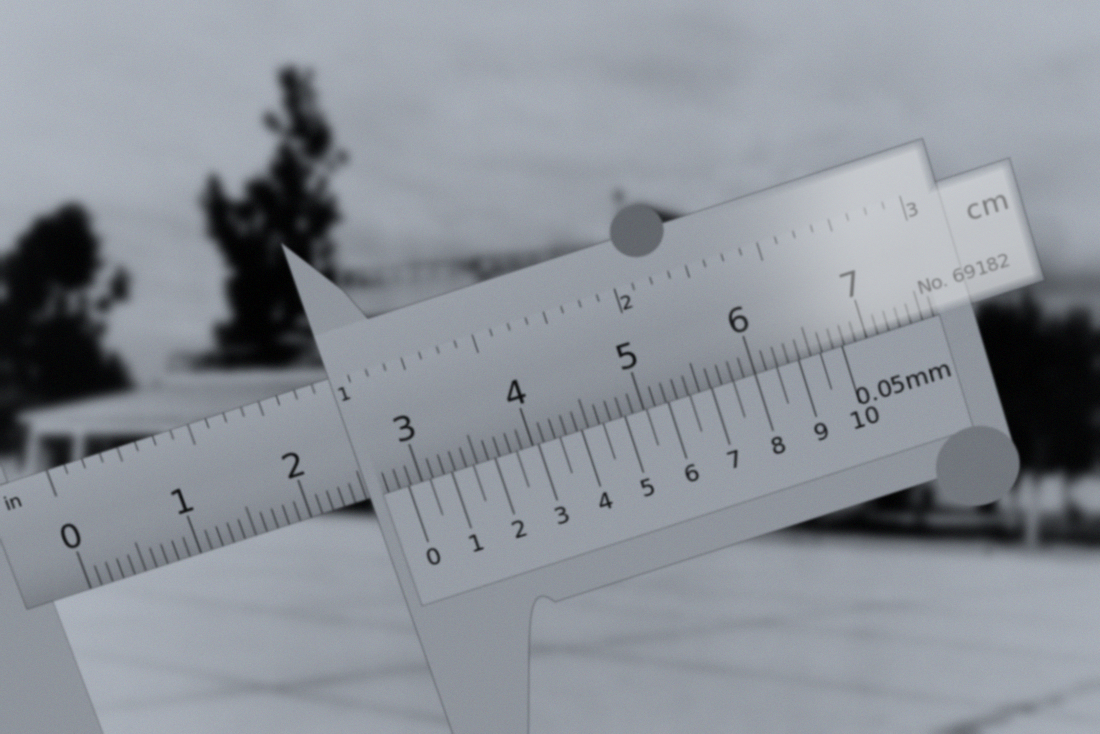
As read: value=28.8 unit=mm
